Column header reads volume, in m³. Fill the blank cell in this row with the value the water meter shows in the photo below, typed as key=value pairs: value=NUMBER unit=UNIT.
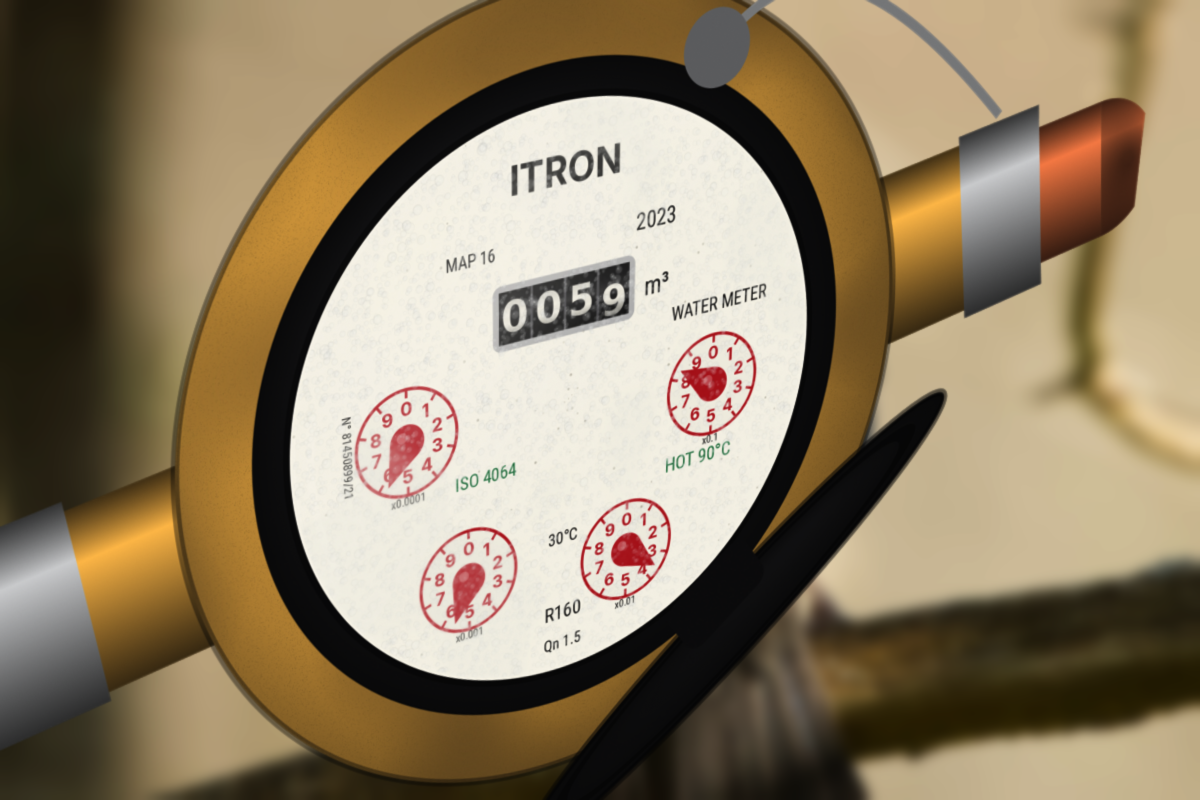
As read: value=58.8355 unit=m³
